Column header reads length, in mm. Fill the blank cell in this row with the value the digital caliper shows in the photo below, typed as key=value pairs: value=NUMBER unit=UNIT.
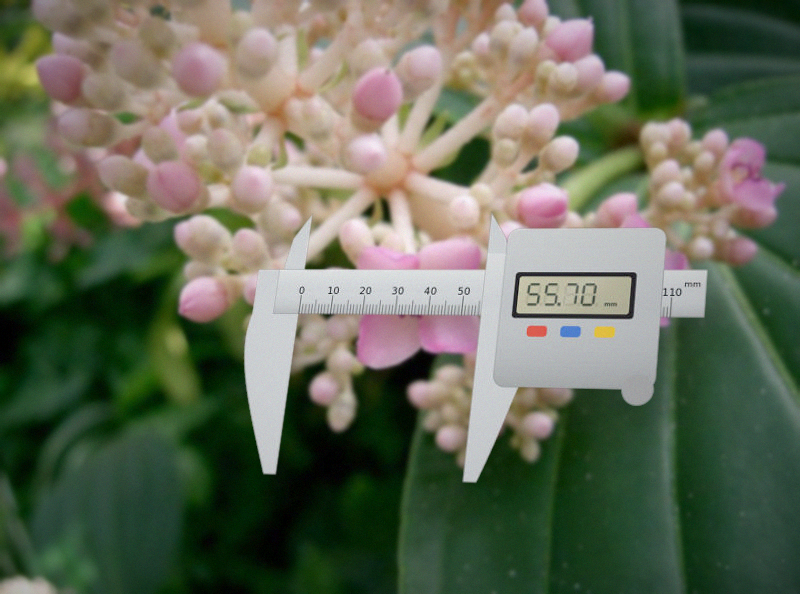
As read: value=55.70 unit=mm
